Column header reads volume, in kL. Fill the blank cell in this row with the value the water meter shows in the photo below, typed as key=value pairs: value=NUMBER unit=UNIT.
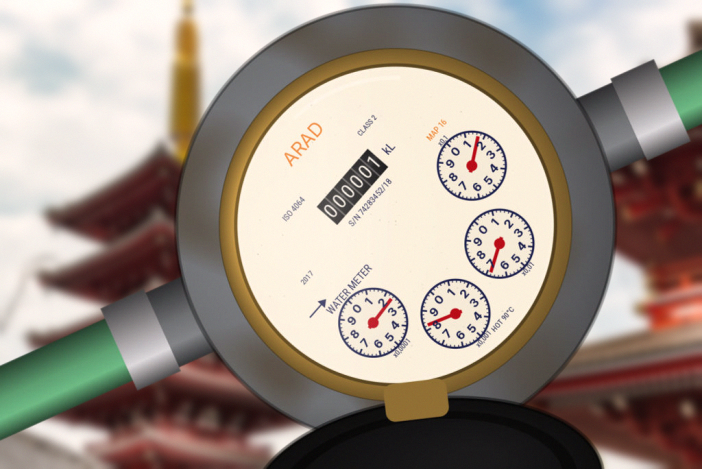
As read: value=1.1682 unit=kL
